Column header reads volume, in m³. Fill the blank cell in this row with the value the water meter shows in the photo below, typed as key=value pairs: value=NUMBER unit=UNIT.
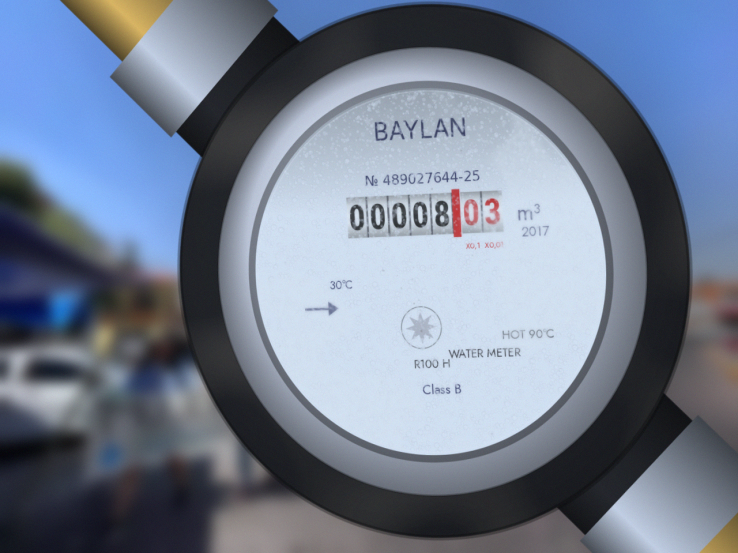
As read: value=8.03 unit=m³
